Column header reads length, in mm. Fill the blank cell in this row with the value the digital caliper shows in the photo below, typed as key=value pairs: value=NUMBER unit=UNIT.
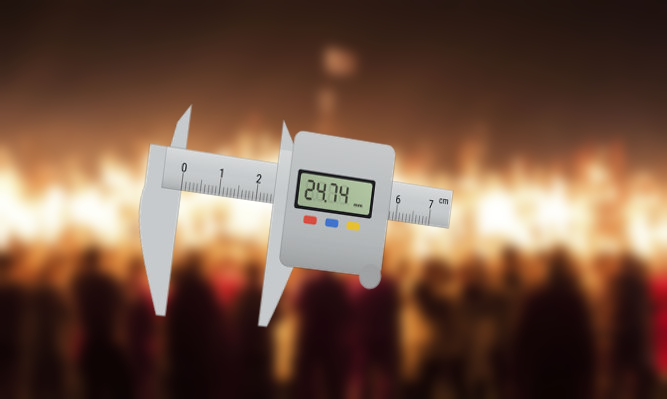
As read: value=24.74 unit=mm
